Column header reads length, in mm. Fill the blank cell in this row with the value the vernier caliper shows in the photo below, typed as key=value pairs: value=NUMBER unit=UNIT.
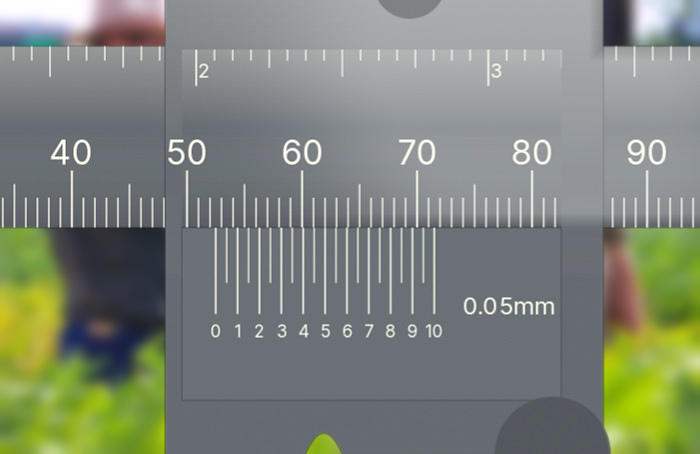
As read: value=52.5 unit=mm
